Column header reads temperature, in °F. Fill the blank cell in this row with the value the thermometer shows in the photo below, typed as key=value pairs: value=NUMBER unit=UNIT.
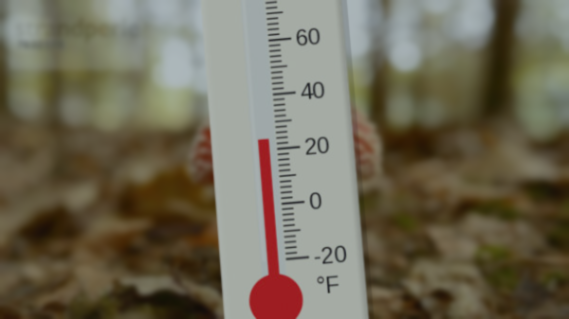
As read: value=24 unit=°F
